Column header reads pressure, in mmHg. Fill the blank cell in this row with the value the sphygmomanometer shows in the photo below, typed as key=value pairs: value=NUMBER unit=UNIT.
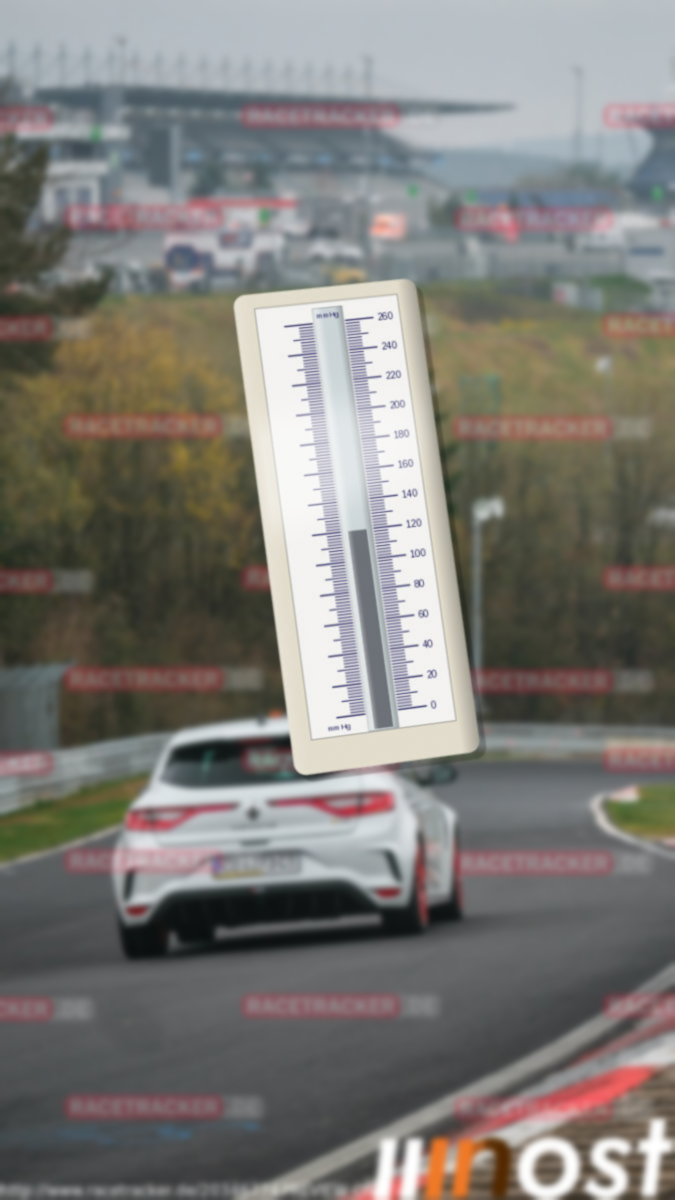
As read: value=120 unit=mmHg
